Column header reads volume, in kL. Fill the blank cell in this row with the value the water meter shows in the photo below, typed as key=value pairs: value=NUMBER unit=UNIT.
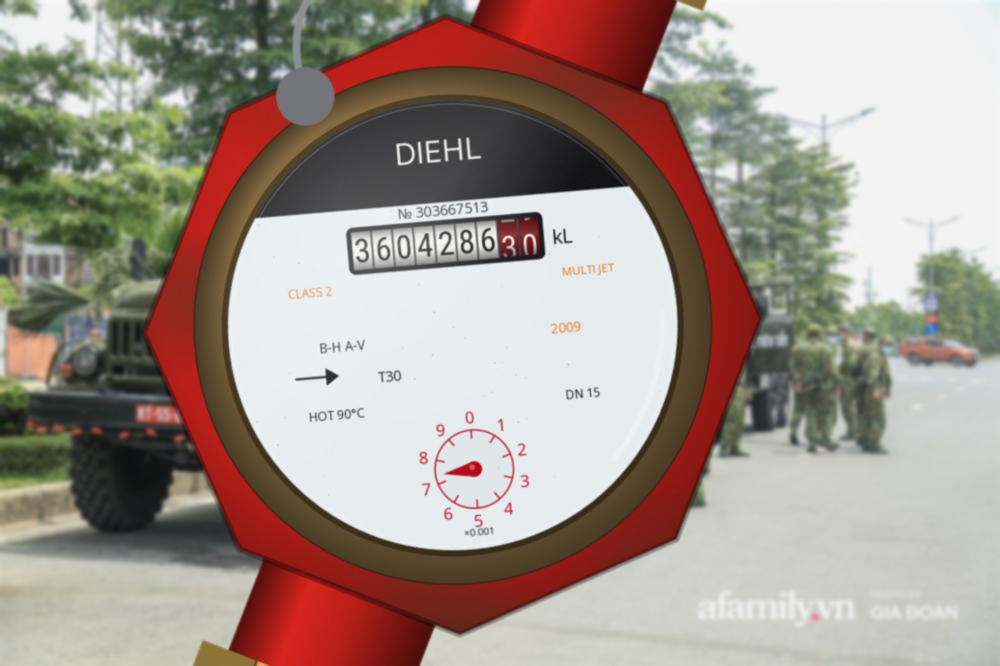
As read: value=3604286.297 unit=kL
